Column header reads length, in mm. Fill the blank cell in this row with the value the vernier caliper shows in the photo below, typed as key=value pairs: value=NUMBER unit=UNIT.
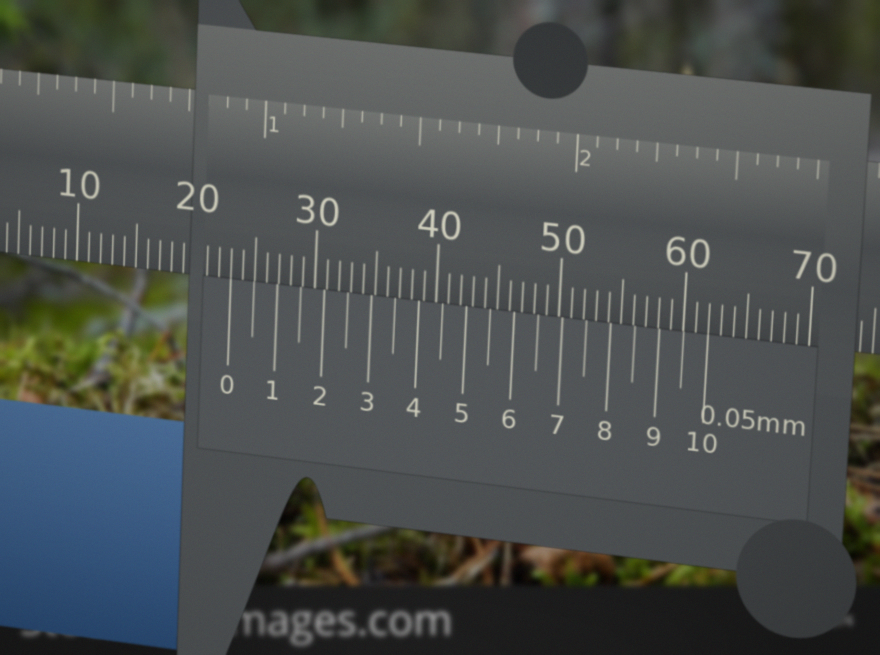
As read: value=23.0 unit=mm
